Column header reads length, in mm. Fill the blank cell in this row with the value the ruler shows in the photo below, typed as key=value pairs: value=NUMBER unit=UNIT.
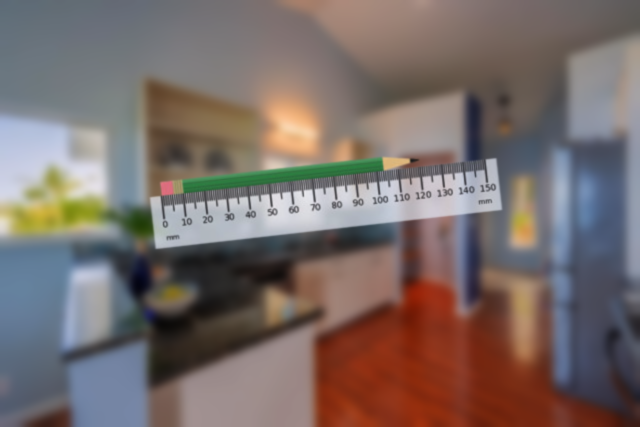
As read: value=120 unit=mm
